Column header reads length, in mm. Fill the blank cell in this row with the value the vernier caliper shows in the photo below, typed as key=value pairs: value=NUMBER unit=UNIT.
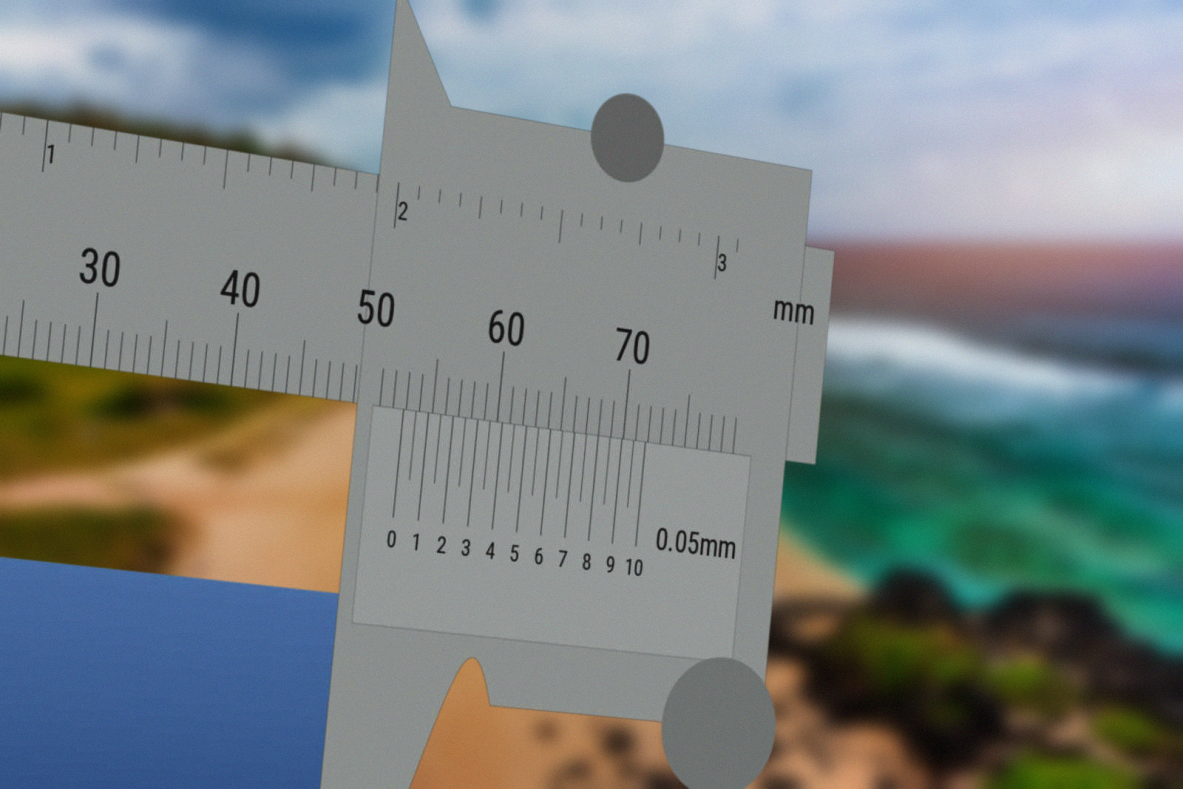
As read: value=52.8 unit=mm
